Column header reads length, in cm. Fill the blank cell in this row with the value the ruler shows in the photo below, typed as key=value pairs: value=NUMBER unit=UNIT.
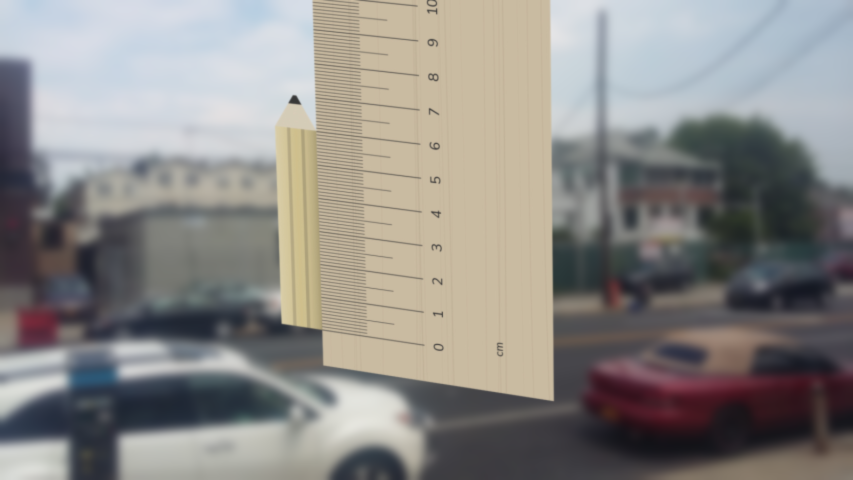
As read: value=7 unit=cm
